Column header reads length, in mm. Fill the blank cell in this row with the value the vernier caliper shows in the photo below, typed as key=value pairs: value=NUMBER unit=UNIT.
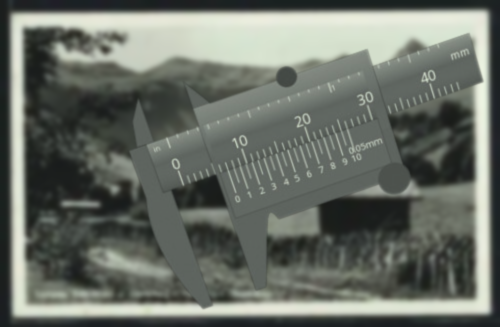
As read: value=7.0 unit=mm
